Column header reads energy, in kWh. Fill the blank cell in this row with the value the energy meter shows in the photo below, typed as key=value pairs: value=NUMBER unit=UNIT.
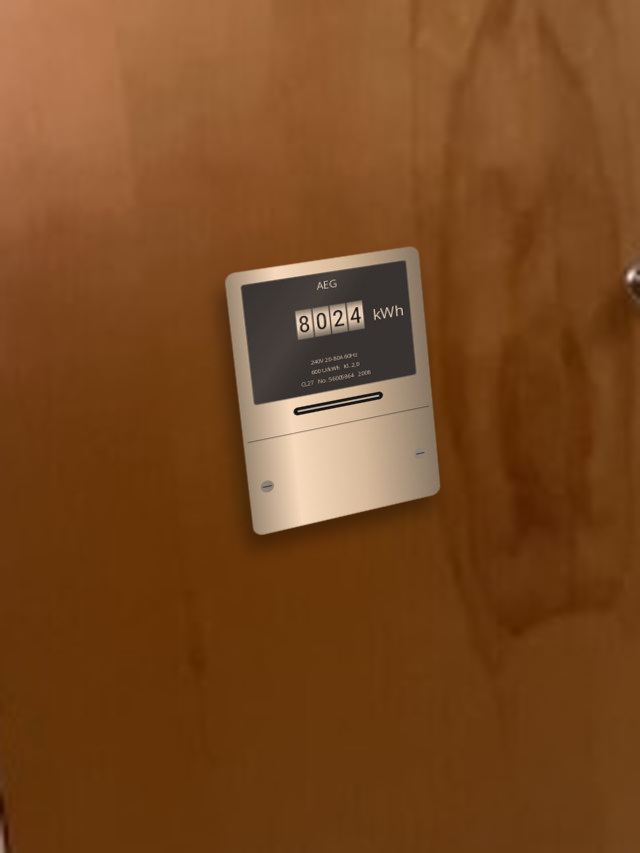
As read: value=8024 unit=kWh
